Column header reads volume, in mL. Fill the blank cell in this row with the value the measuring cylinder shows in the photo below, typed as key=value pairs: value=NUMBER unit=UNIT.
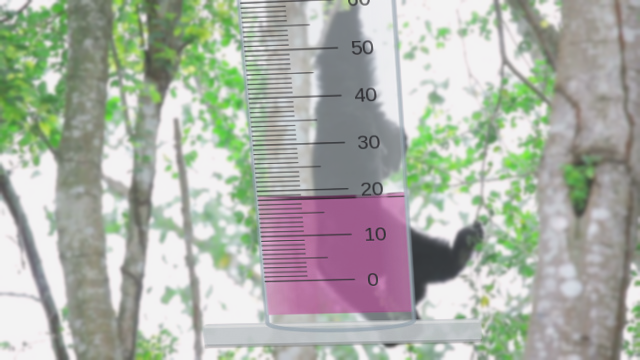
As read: value=18 unit=mL
